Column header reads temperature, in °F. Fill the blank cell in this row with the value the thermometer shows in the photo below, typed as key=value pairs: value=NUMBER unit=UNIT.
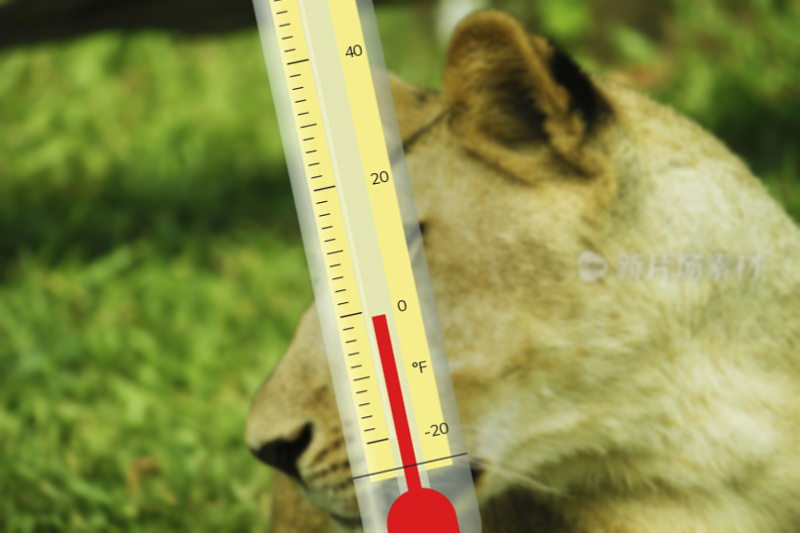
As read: value=-1 unit=°F
